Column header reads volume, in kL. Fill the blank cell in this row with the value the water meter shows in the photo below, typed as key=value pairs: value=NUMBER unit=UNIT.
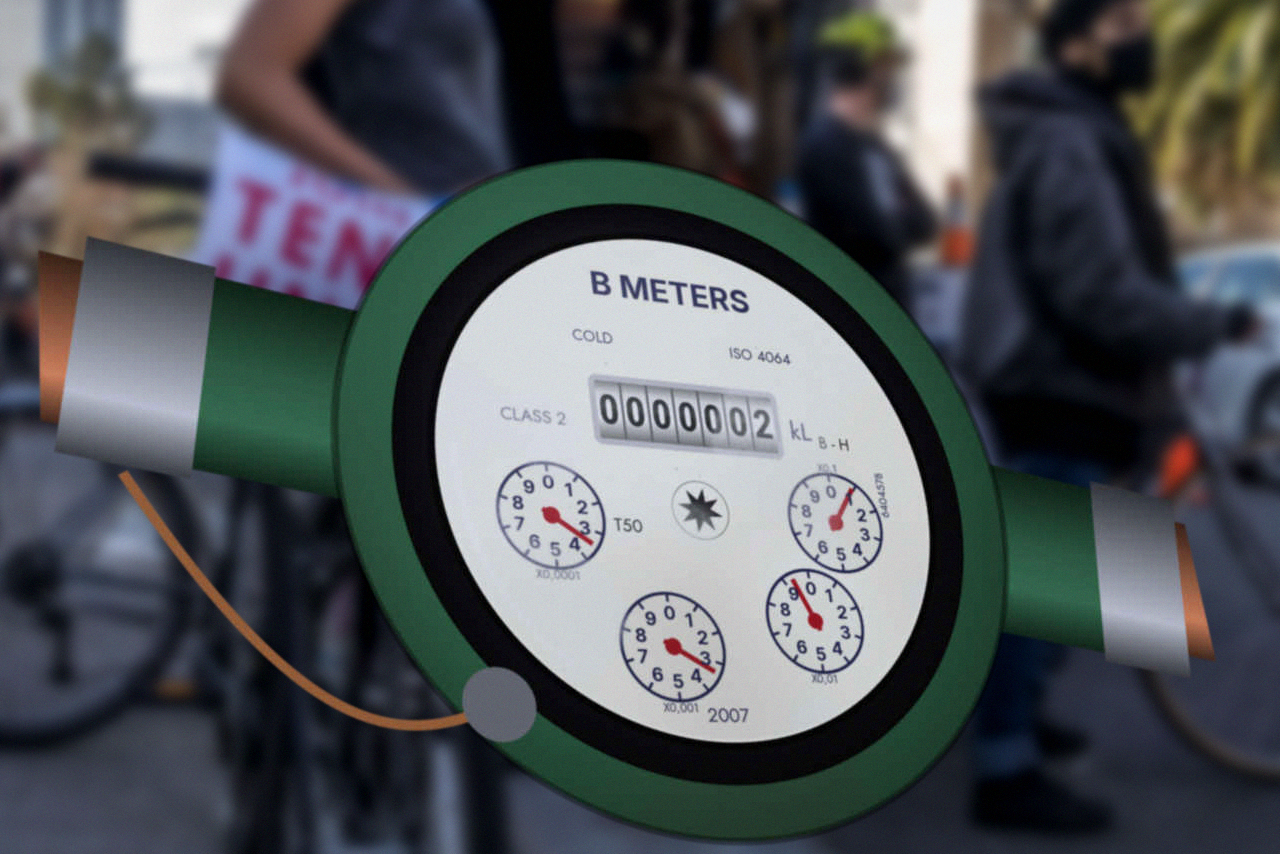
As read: value=2.0933 unit=kL
